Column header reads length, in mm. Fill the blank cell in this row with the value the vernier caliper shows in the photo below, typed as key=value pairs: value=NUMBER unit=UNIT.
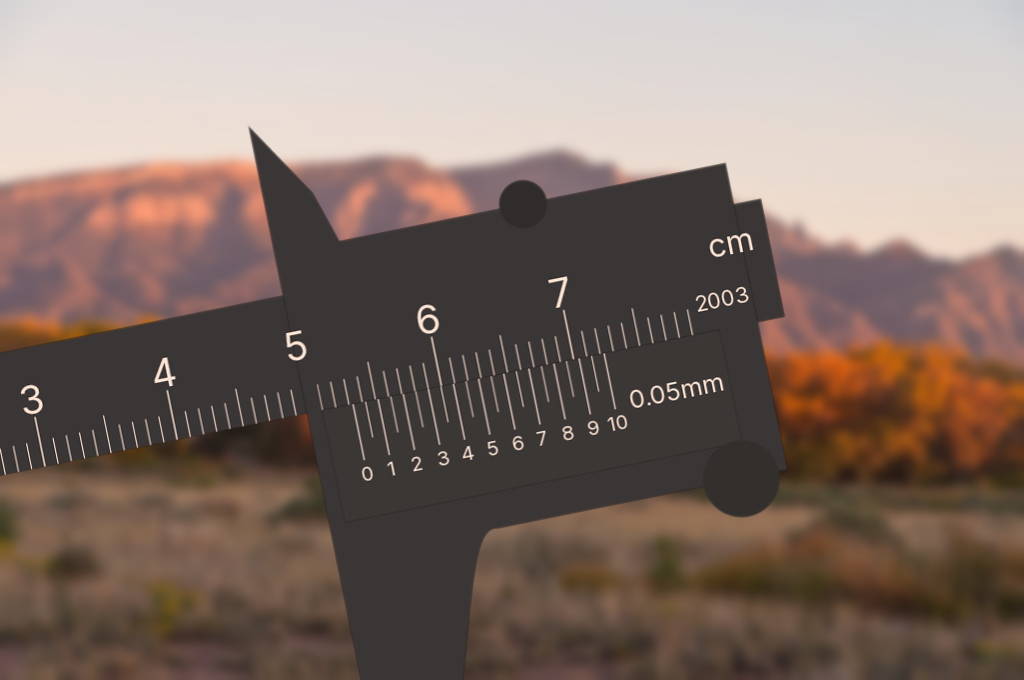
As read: value=53.3 unit=mm
